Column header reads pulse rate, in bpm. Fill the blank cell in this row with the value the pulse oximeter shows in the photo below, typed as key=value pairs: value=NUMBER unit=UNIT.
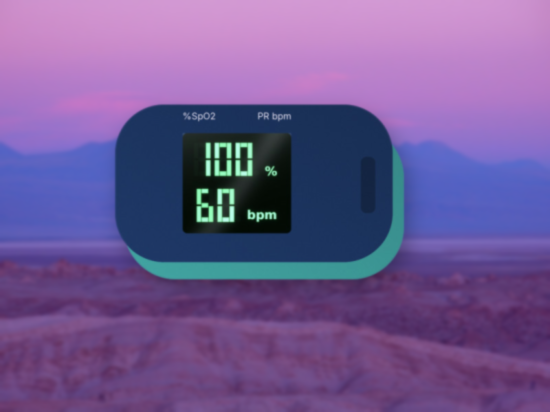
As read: value=60 unit=bpm
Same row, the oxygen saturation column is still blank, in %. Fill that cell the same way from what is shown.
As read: value=100 unit=%
